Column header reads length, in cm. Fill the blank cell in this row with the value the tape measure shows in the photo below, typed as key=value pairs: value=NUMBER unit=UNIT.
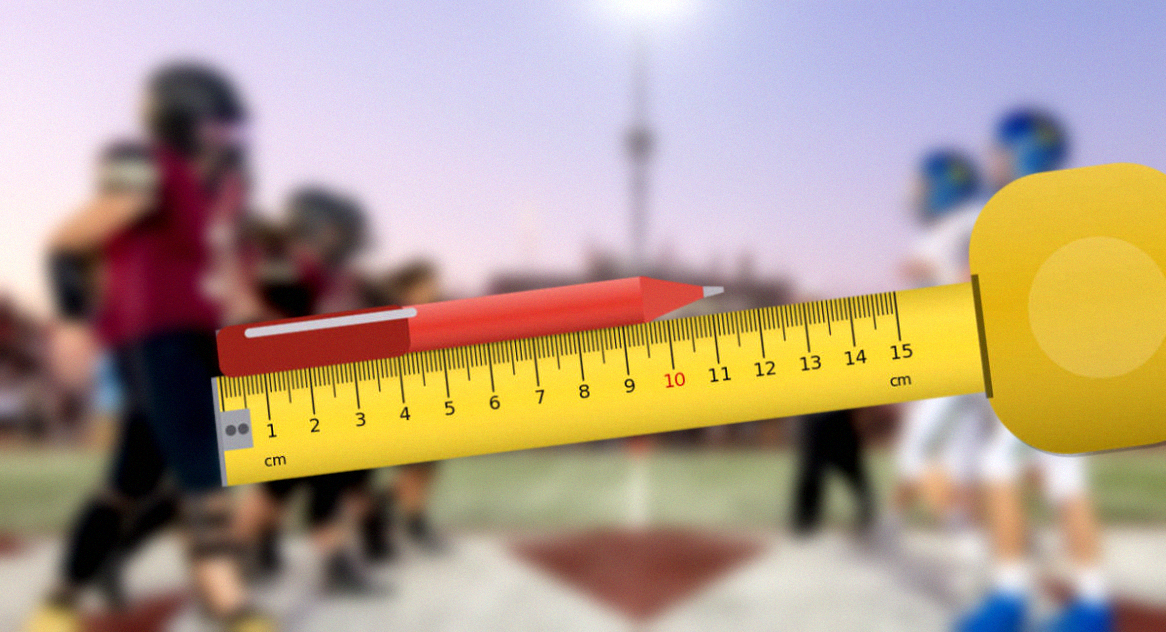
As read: value=11.3 unit=cm
